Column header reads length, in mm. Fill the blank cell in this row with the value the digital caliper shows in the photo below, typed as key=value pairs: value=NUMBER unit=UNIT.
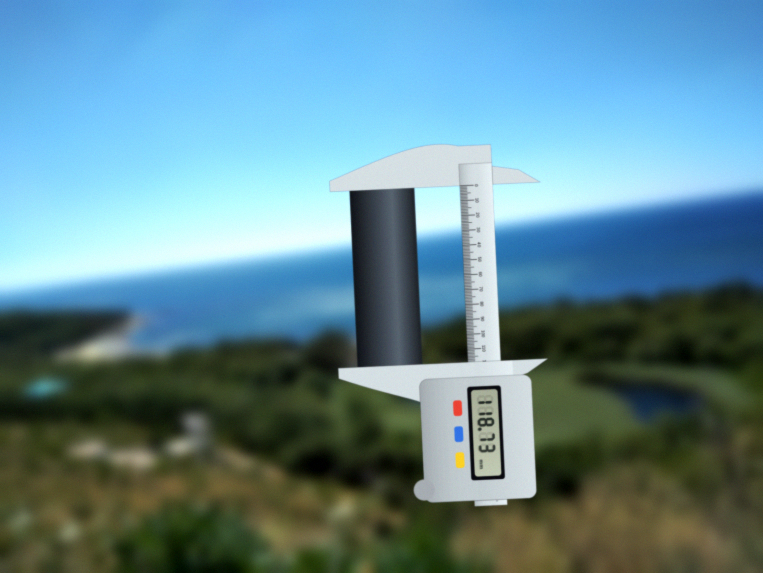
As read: value=118.73 unit=mm
